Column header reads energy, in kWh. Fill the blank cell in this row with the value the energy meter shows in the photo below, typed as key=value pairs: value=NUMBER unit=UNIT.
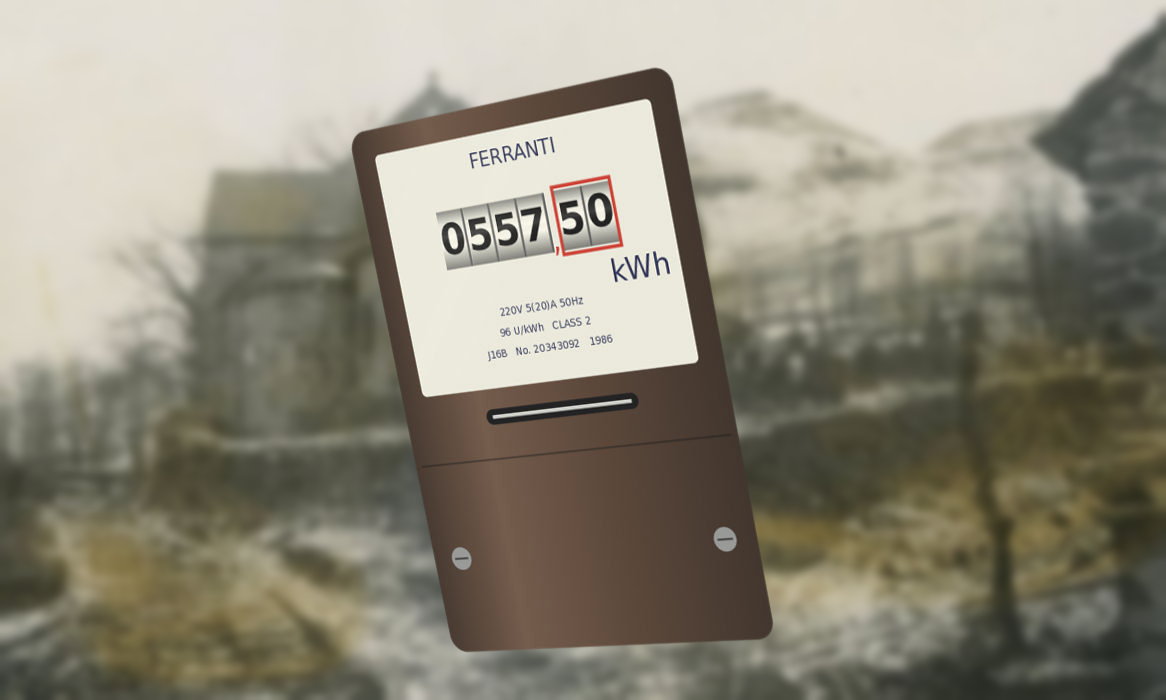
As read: value=557.50 unit=kWh
